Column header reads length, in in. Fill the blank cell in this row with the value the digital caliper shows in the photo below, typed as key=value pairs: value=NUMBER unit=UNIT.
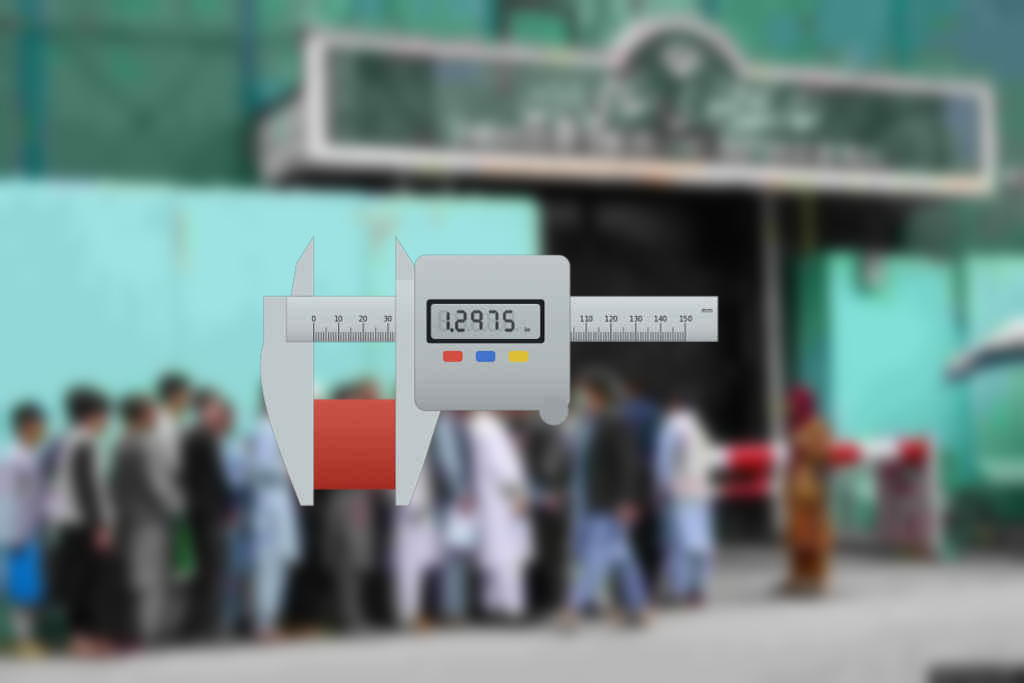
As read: value=1.2975 unit=in
